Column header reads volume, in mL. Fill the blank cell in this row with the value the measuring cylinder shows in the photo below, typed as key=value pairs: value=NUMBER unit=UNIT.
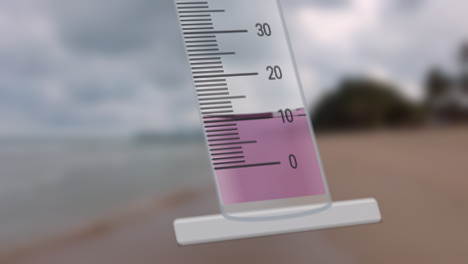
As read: value=10 unit=mL
